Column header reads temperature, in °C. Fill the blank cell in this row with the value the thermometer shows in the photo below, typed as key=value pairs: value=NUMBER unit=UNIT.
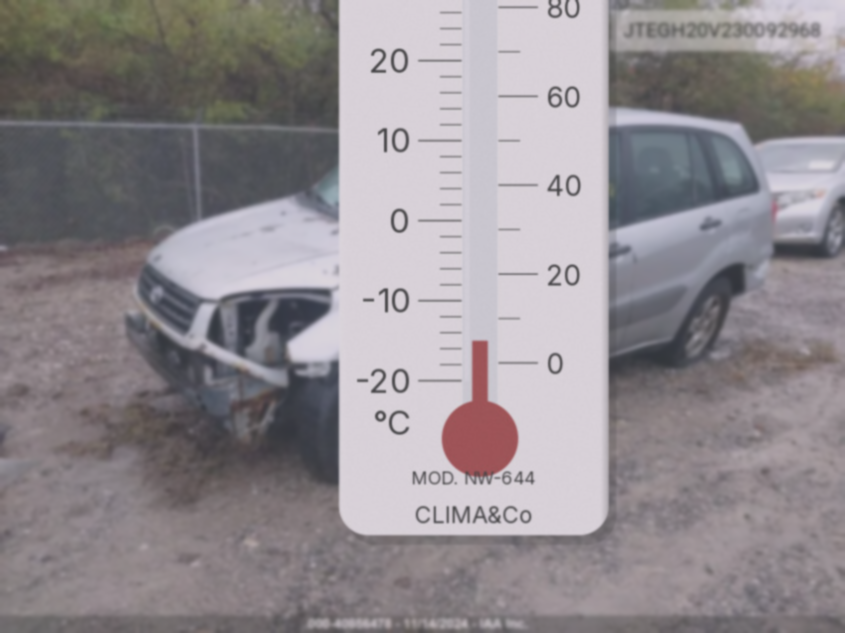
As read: value=-15 unit=°C
